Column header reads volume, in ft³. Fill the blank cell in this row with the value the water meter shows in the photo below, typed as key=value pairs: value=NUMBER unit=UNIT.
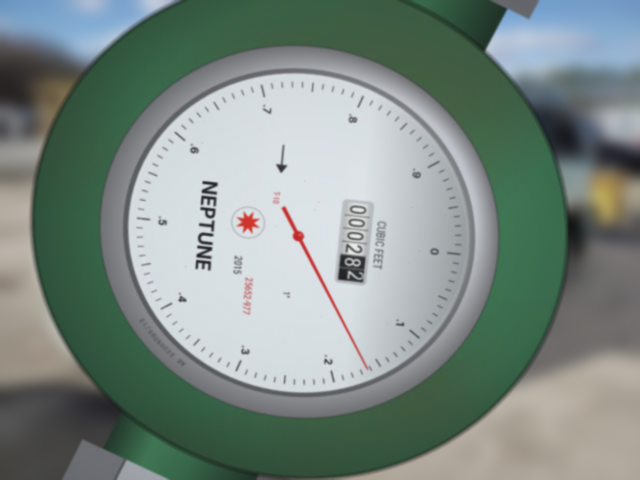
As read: value=282.16 unit=ft³
